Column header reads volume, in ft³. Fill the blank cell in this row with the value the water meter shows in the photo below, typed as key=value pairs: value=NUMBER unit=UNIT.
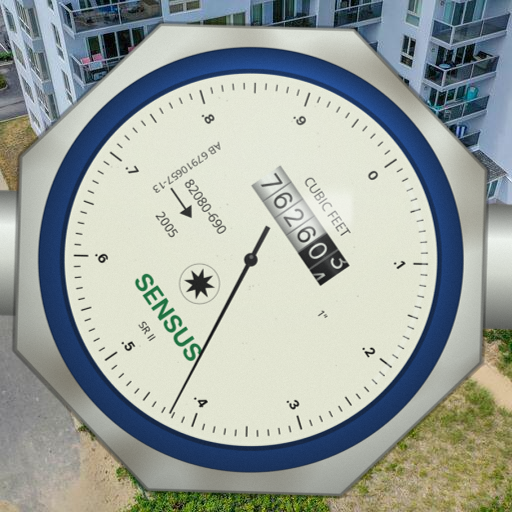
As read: value=762603.42 unit=ft³
